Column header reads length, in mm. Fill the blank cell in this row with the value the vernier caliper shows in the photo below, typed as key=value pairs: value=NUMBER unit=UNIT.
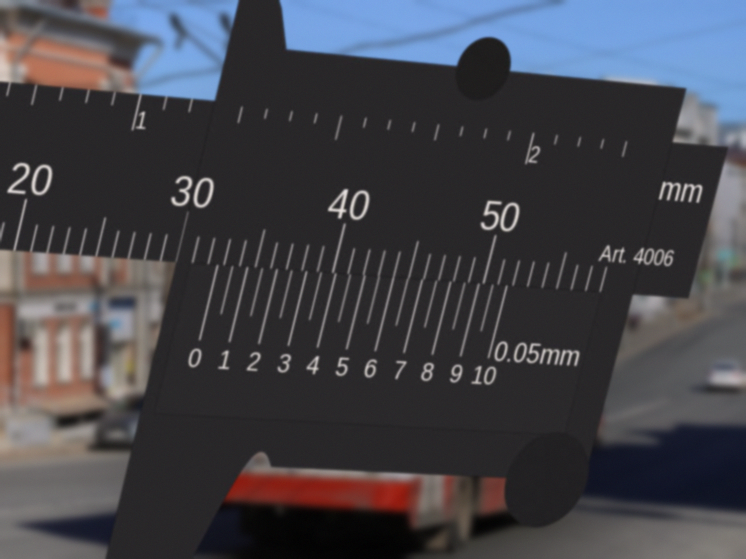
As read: value=32.6 unit=mm
